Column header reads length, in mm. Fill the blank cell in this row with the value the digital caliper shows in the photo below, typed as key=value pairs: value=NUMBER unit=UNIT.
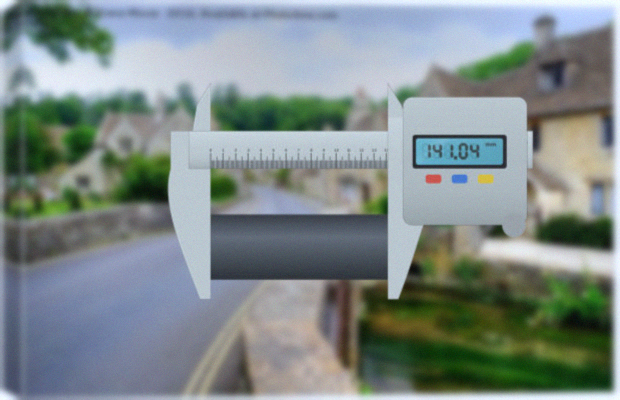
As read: value=141.04 unit=mm
